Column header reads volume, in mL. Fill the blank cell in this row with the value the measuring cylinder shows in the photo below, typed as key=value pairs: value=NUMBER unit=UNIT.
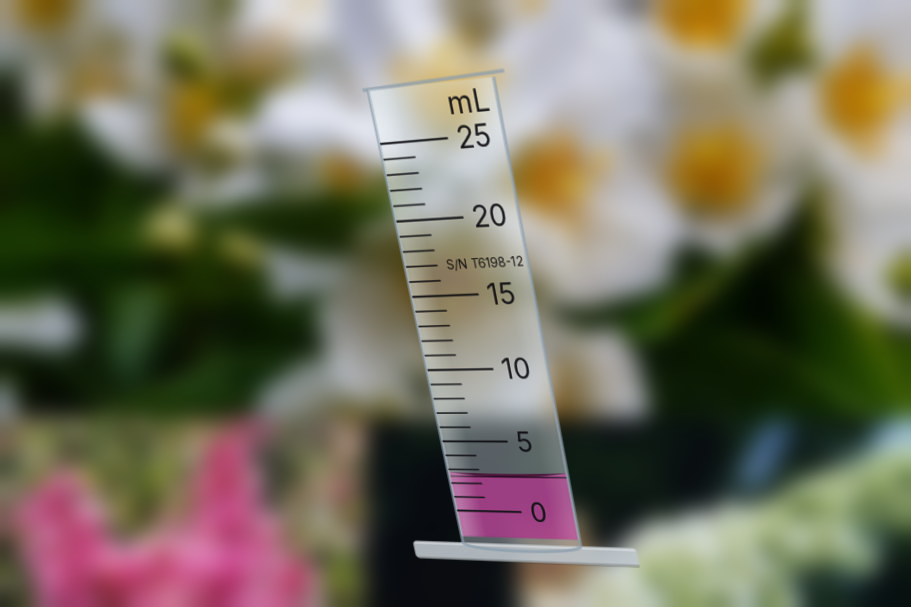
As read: value=2.5 unit=mL
